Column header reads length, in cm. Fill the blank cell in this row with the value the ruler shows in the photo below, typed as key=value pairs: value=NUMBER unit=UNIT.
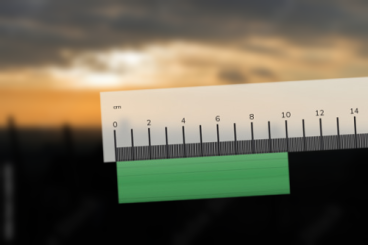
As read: value=10 unit=cm
